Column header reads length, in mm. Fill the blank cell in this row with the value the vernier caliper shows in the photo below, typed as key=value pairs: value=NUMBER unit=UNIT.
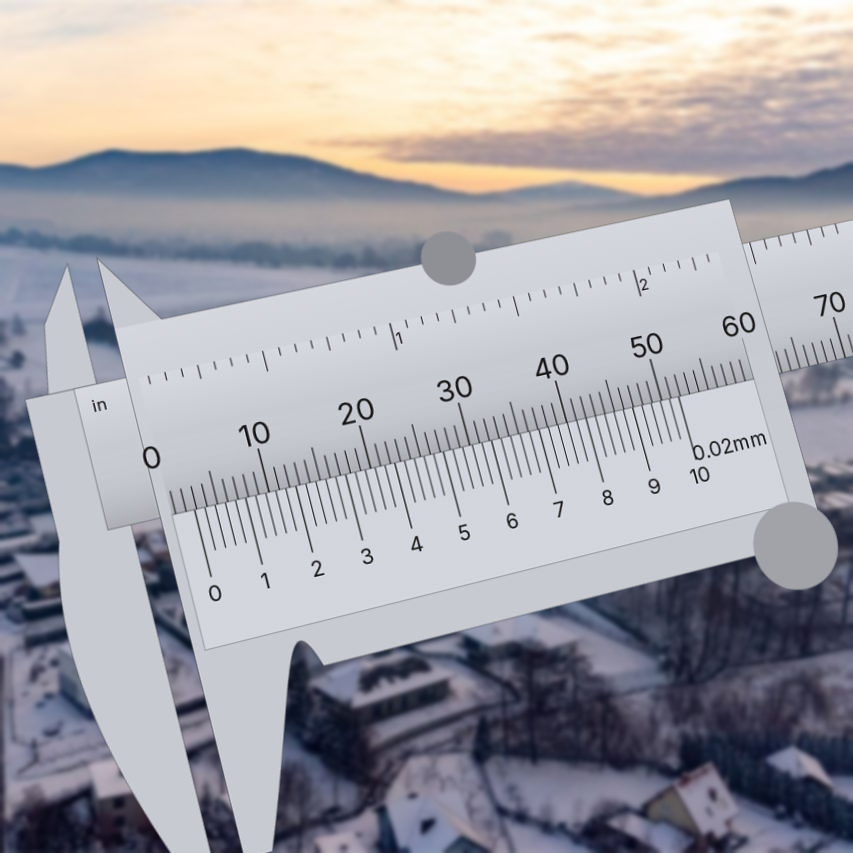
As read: value=2.8 unit=mm
